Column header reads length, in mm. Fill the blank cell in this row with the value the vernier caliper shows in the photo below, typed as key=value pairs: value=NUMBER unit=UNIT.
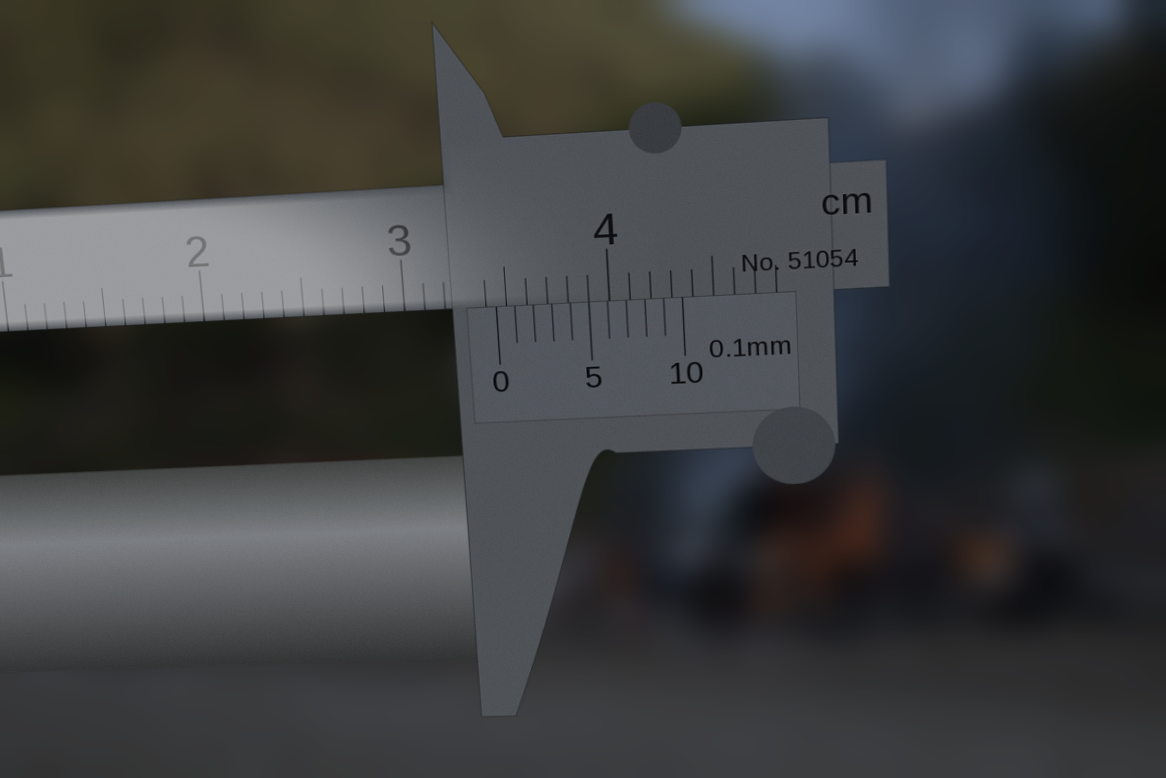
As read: value=34.5 unit=mm
